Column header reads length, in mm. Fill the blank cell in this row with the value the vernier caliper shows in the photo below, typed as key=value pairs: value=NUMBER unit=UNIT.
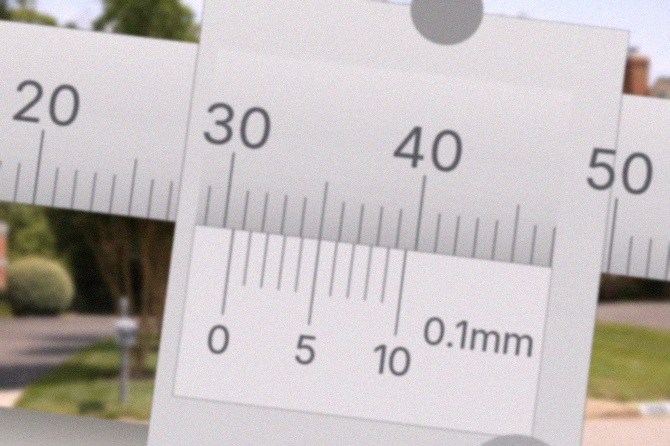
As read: value=30.5 unit=mm
